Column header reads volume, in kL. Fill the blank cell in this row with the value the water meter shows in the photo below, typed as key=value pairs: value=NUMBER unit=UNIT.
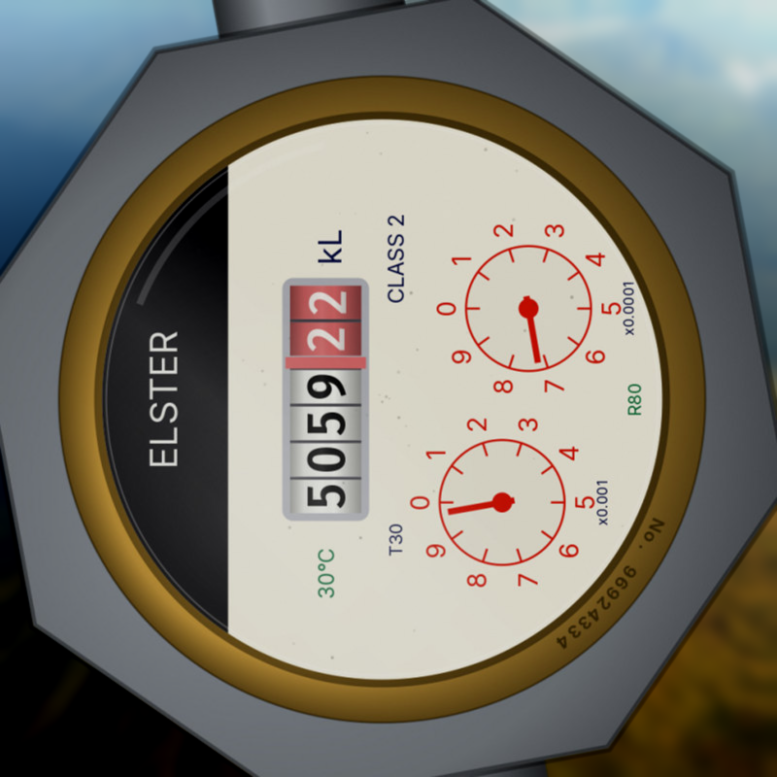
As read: value=5059.2197 unit=kL
